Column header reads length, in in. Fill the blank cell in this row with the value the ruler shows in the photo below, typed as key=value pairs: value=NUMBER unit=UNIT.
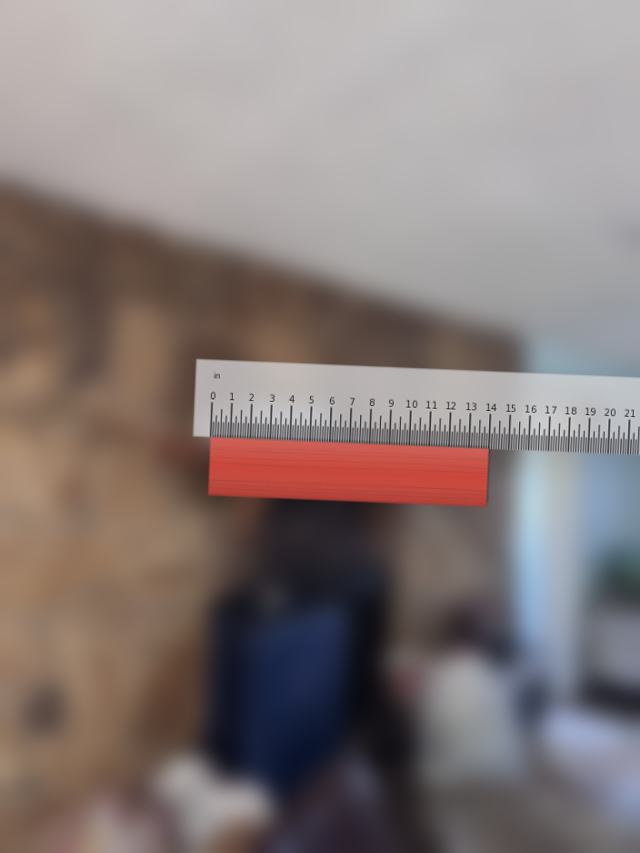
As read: value=14 unit=in
